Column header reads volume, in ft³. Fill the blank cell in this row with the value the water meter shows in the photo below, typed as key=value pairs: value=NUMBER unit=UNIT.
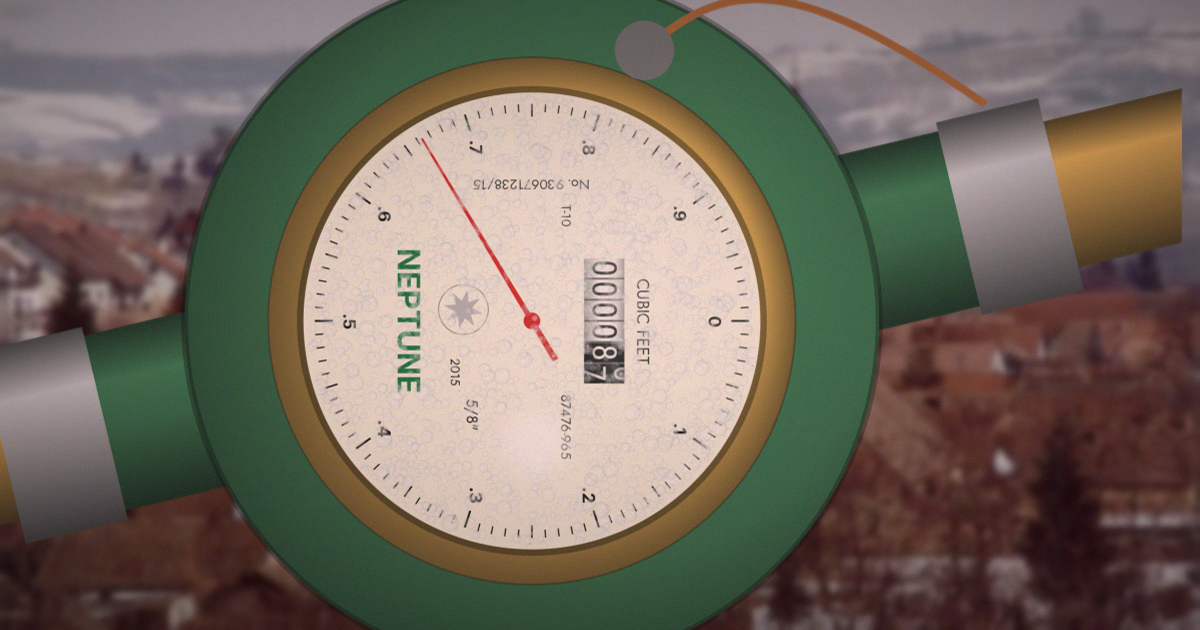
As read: value=86.66 unit=ft³
